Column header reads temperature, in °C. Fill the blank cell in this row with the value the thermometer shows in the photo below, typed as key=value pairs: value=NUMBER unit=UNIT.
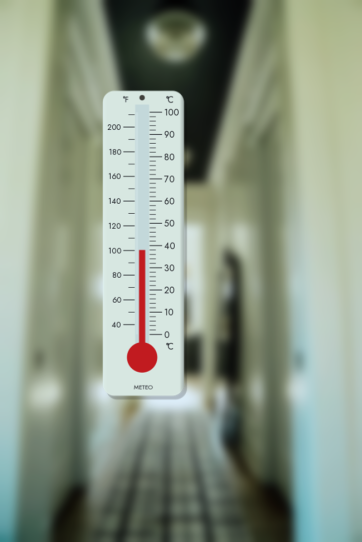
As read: value=38 unit=°C
